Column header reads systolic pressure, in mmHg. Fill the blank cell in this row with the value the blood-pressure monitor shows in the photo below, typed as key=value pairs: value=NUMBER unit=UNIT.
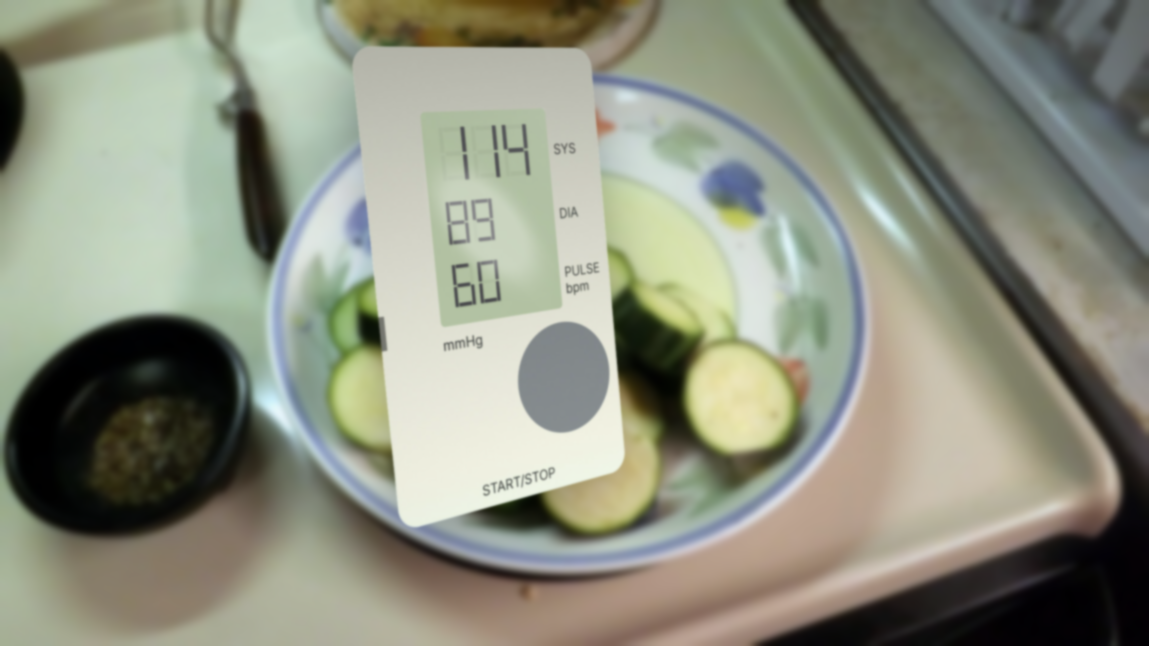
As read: value=114 unit=mmHg
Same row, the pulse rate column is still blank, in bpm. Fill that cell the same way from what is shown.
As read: value=60 unit=bpm
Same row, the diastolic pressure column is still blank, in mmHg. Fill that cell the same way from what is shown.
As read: value=89 unit=mmHg
